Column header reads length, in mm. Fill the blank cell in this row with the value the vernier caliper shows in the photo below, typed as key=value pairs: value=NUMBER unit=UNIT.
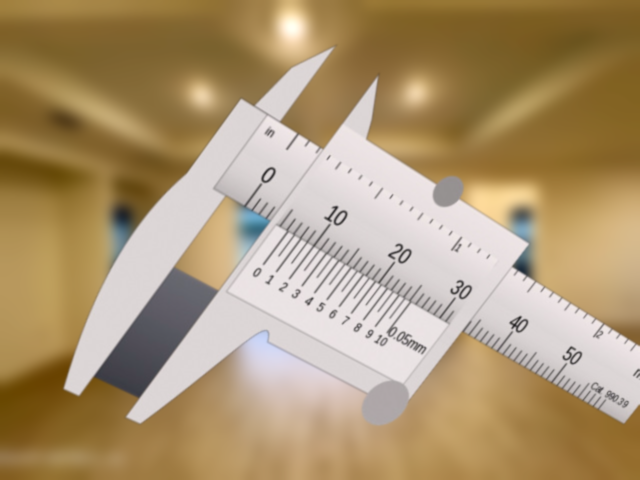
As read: value=6.2 unit=mm
